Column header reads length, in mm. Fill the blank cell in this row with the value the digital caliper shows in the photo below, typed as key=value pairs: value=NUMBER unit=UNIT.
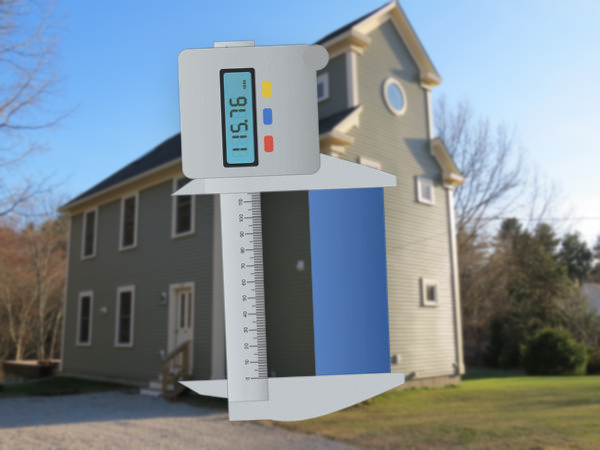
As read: value=115.76 unit=mm
